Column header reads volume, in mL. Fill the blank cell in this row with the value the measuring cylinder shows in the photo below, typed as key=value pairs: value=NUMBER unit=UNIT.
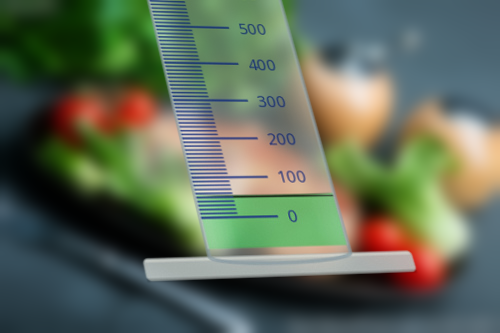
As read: value=50 unit=mL
